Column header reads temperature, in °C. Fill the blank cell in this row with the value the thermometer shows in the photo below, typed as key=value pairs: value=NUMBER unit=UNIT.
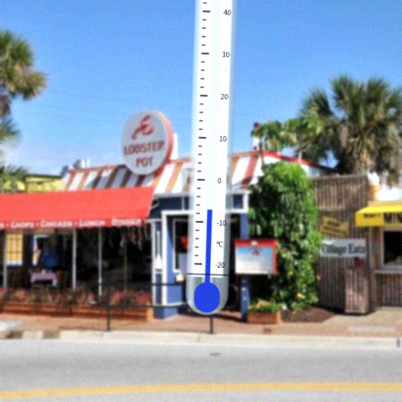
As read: value=-7 unit=°C
